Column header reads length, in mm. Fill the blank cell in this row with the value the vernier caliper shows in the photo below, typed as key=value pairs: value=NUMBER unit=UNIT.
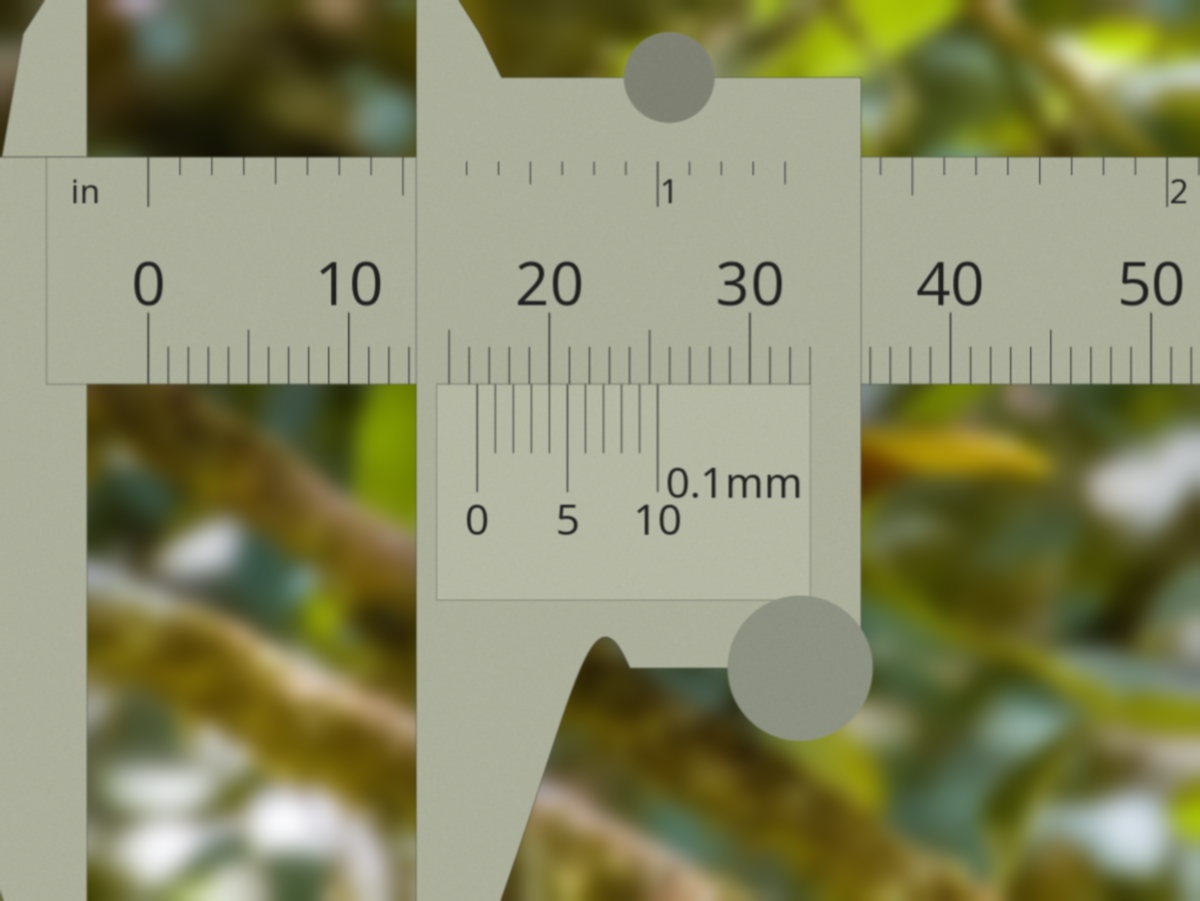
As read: value=16.4 unit=mm
